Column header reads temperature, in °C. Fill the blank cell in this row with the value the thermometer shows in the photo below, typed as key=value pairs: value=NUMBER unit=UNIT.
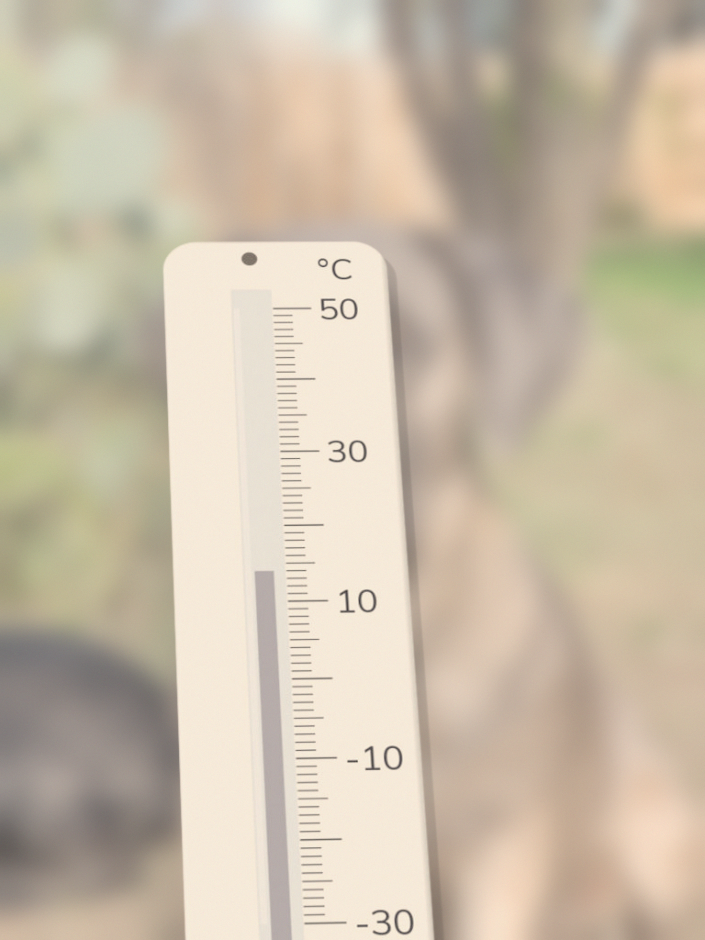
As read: value=14 unit=°C
